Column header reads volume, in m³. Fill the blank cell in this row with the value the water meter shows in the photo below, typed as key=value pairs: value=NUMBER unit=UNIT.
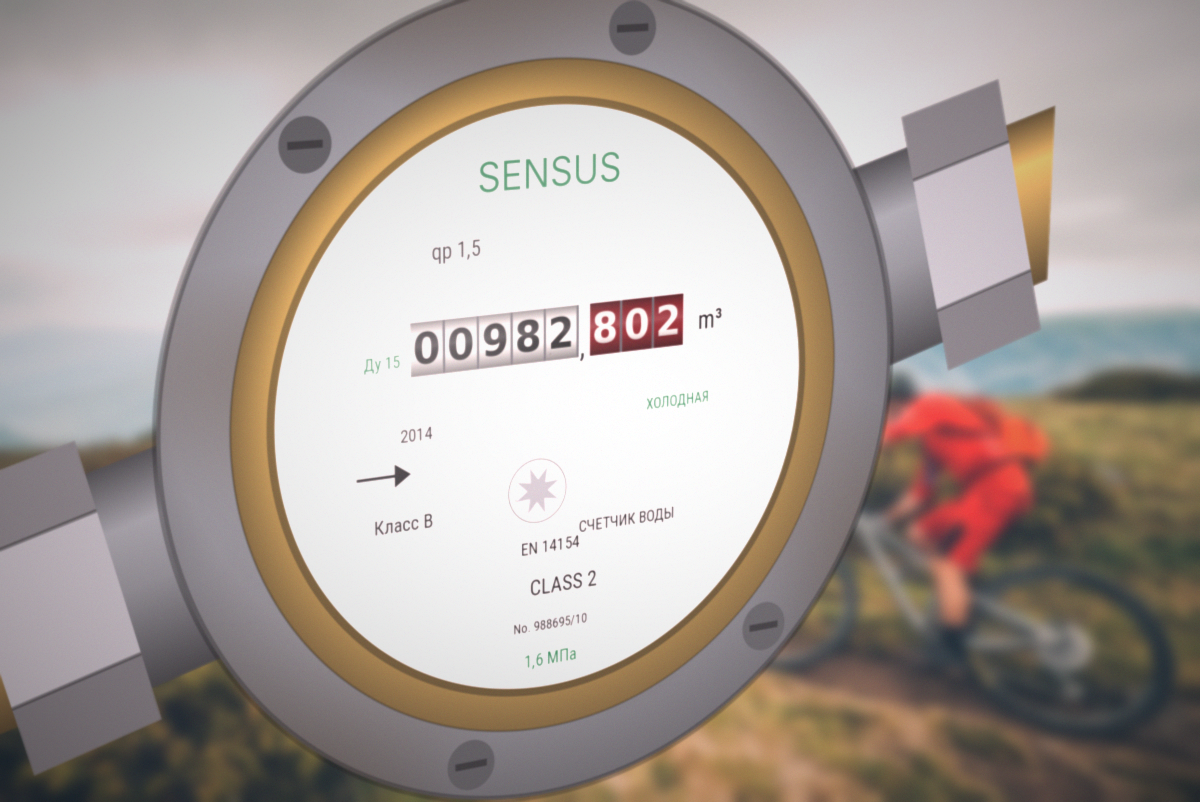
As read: value=982.802 unit=m³
